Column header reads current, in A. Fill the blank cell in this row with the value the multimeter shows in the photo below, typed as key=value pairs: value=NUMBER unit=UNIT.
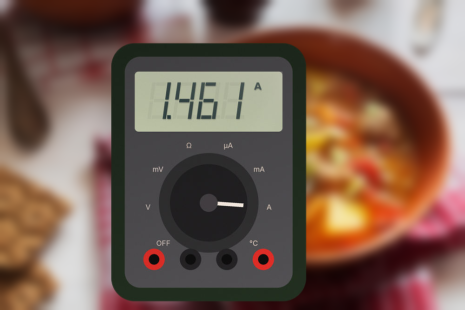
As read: value=1.461 unit=A
